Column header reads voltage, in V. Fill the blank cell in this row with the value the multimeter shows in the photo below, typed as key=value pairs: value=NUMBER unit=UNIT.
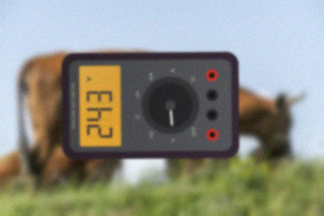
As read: value=243 unit=V
